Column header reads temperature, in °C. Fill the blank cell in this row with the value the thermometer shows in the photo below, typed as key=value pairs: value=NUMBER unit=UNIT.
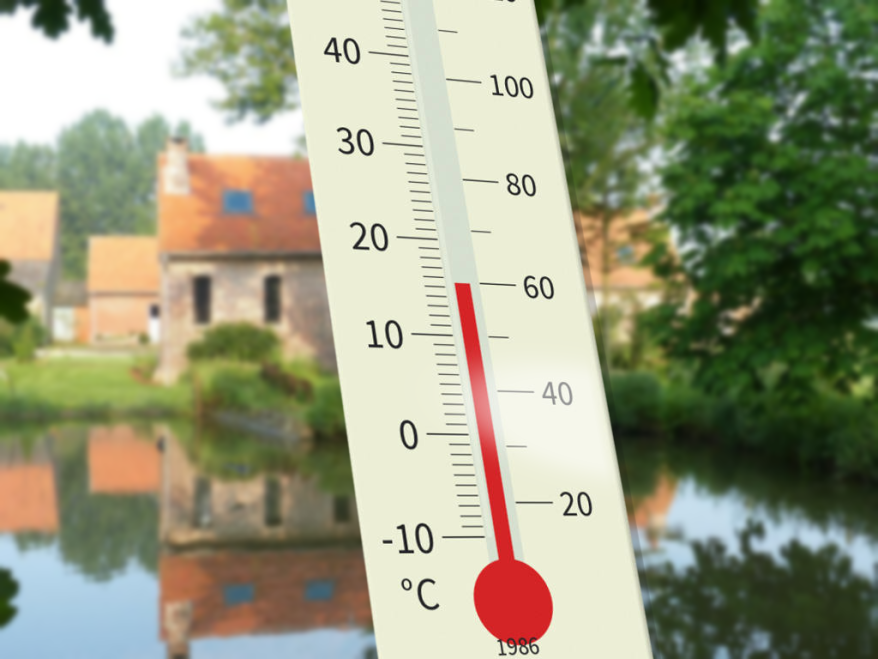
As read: value=15.5 unit=°C
